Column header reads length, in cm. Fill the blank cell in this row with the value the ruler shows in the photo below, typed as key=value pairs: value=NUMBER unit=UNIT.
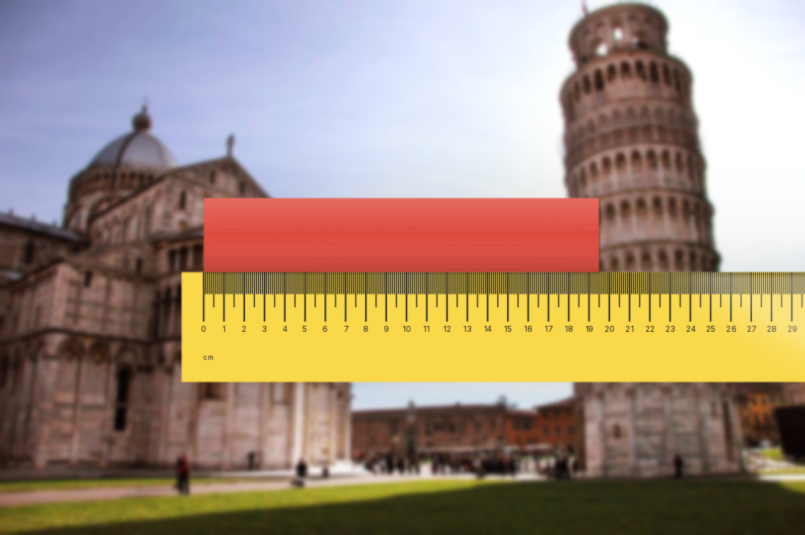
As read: value=19.5 unit=cm
